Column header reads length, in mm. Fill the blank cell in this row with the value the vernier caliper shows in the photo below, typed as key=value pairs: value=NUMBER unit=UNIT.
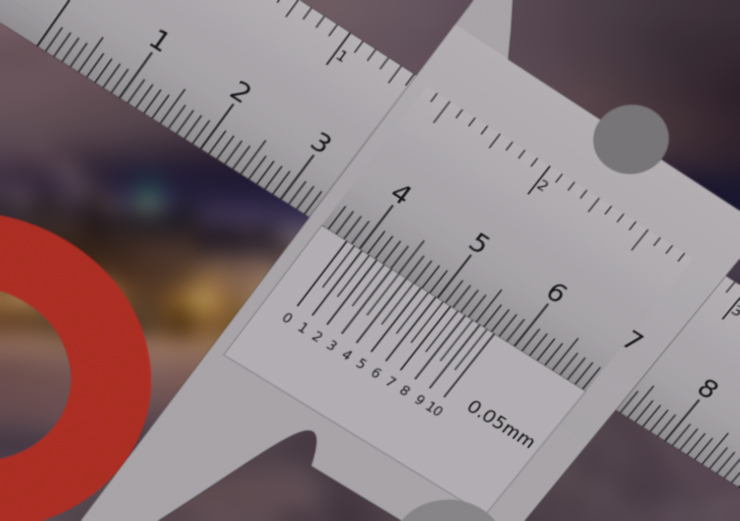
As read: value=38.4 unit=mm
